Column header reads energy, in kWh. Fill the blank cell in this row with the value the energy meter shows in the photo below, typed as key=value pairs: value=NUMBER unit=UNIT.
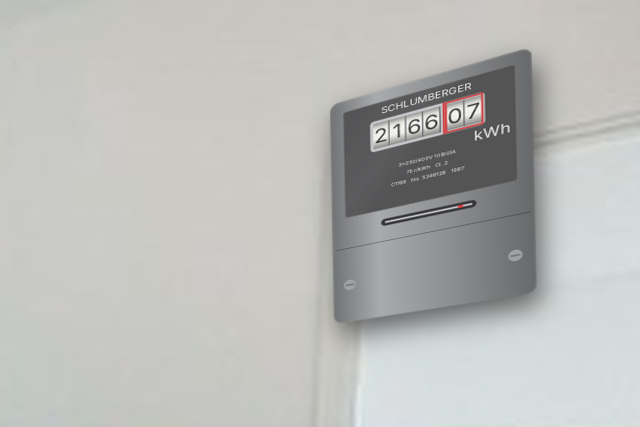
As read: value=2166.07 unit=kWh
